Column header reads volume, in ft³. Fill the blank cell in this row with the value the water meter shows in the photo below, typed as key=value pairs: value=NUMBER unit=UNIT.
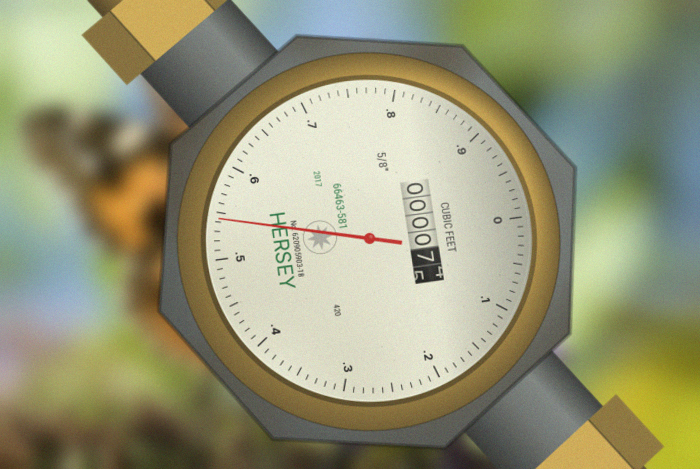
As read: value=74.54 unit=ft³
